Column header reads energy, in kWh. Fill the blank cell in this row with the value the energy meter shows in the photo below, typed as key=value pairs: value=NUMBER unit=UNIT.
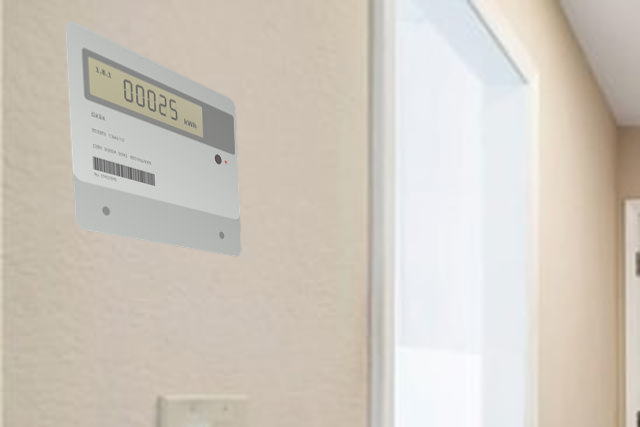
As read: value=25 unit=kWh
